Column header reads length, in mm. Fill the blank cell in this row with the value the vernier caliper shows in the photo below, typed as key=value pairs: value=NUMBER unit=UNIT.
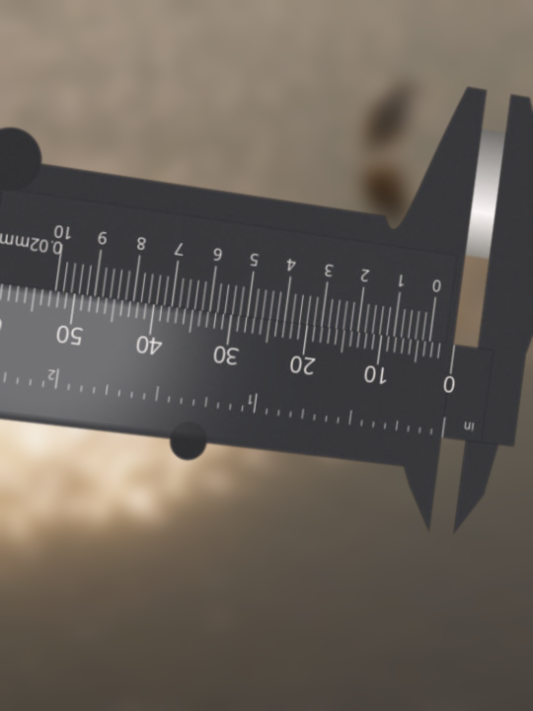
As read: value=3.4 unit=mm
